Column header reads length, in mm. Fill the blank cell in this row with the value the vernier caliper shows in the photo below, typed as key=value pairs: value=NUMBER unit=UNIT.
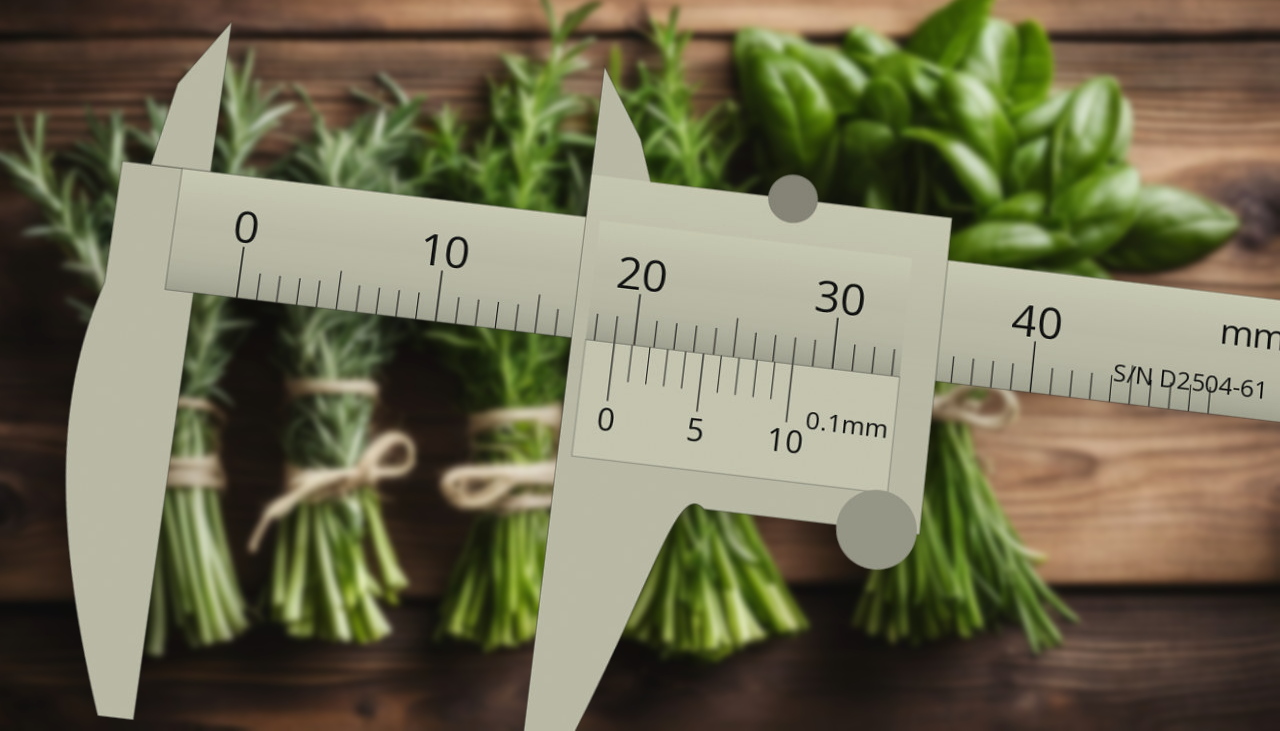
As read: value=19.0 unit=mm
